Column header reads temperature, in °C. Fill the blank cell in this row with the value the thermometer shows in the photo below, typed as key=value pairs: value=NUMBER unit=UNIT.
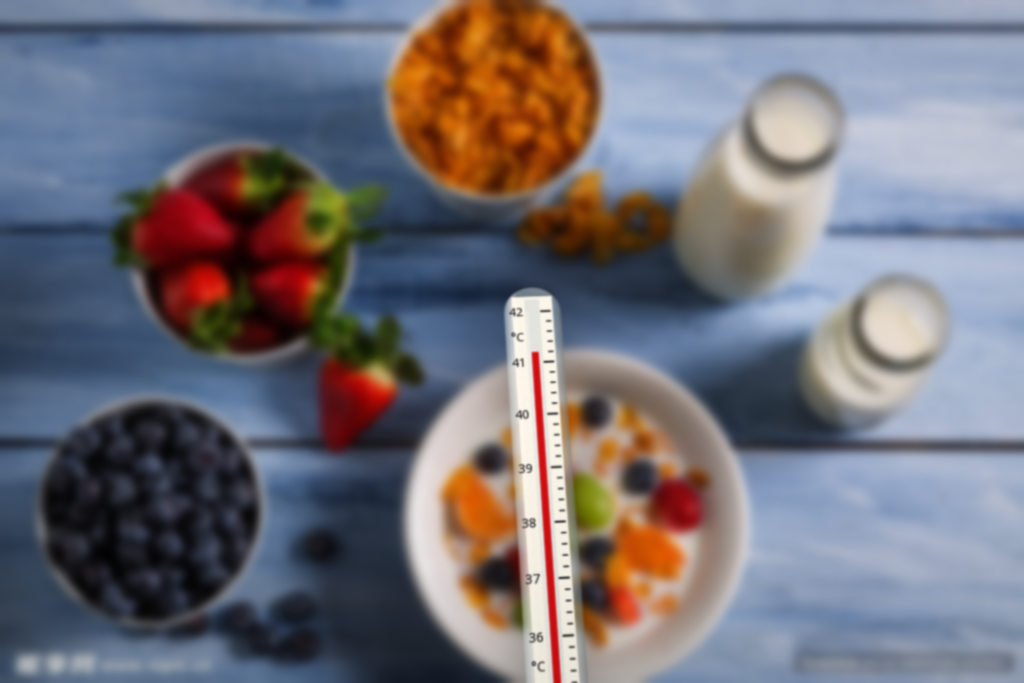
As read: value=41.2 unit=°C
